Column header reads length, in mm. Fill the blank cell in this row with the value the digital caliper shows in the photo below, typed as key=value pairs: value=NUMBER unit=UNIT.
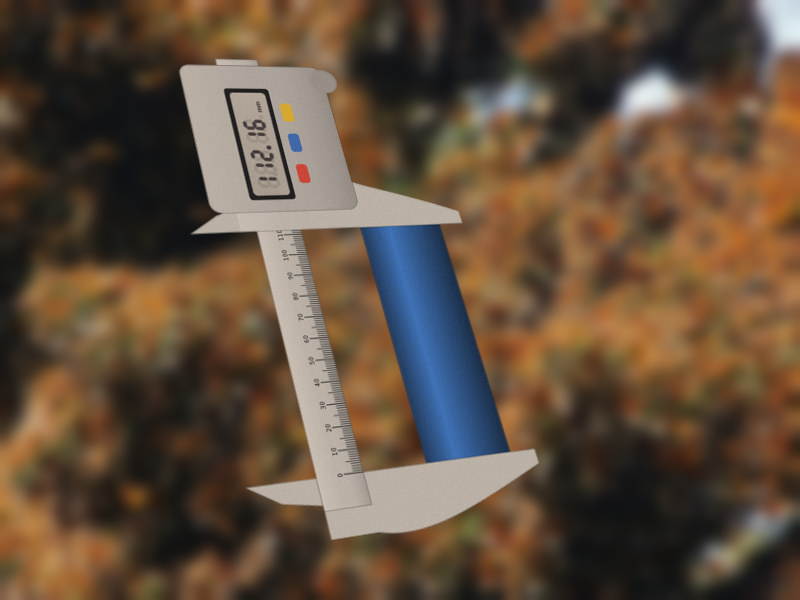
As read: value=112.16 unit=mm
